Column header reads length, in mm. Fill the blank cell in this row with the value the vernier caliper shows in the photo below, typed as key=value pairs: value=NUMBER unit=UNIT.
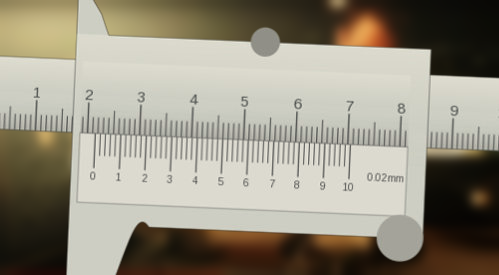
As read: value=21.5 unit=mm
